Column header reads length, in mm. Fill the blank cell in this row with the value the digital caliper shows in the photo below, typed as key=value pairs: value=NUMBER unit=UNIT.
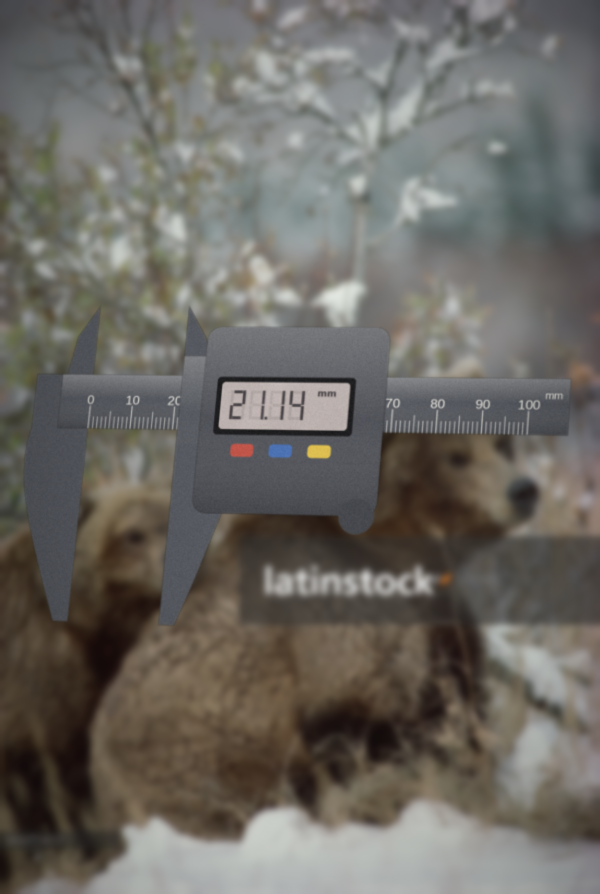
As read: value=21.14 unit=mm
